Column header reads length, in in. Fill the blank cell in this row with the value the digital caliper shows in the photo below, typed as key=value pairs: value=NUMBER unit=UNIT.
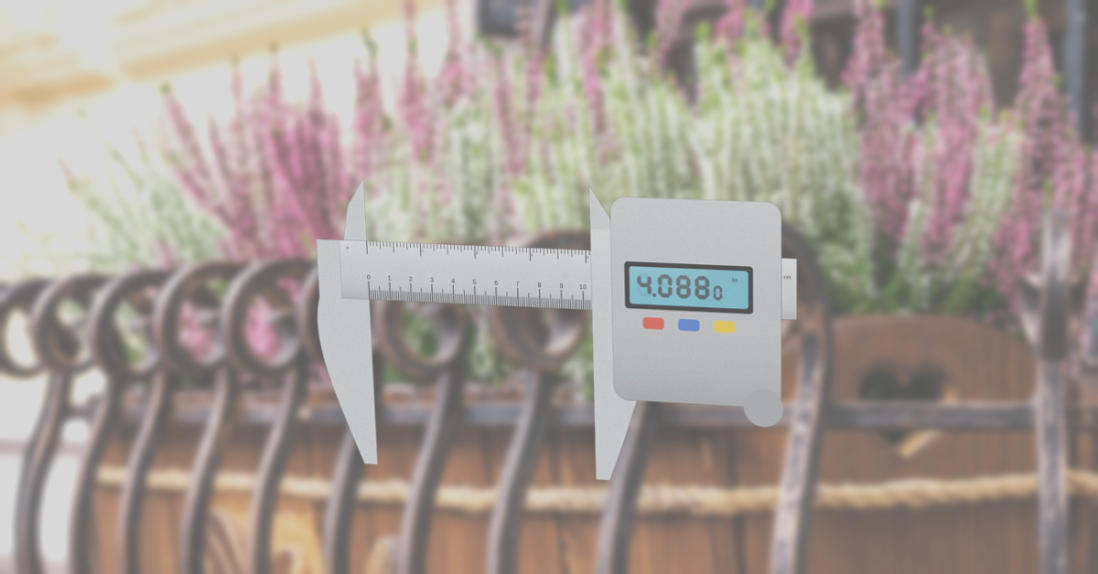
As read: value=4.0880 unit=in
